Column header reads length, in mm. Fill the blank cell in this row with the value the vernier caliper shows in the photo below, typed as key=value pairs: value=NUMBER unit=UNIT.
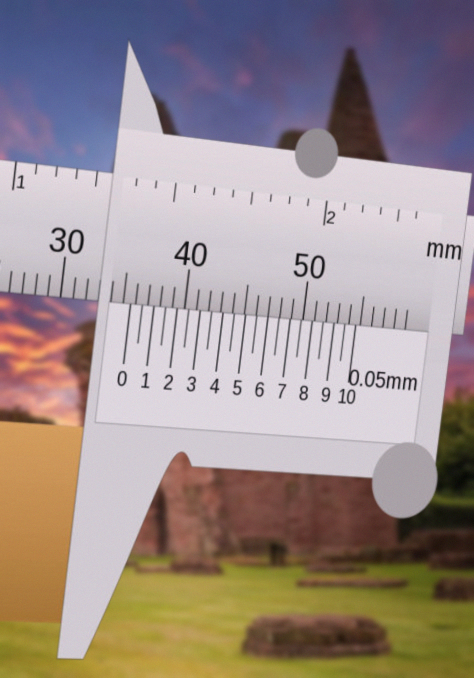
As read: value=35.6 unit=mm
